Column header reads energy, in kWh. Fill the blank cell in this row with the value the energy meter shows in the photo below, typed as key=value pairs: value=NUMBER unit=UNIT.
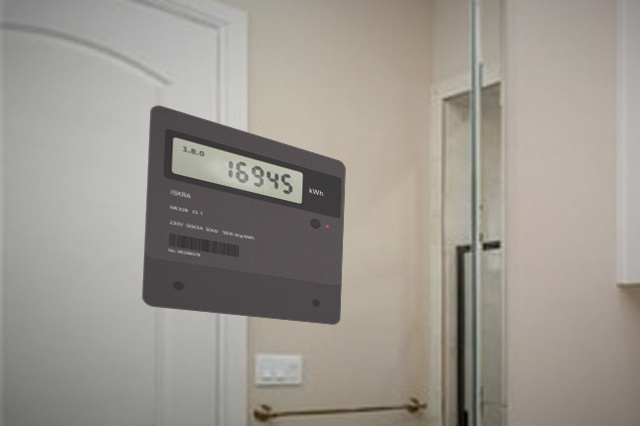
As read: value=16945 unit=kWh
